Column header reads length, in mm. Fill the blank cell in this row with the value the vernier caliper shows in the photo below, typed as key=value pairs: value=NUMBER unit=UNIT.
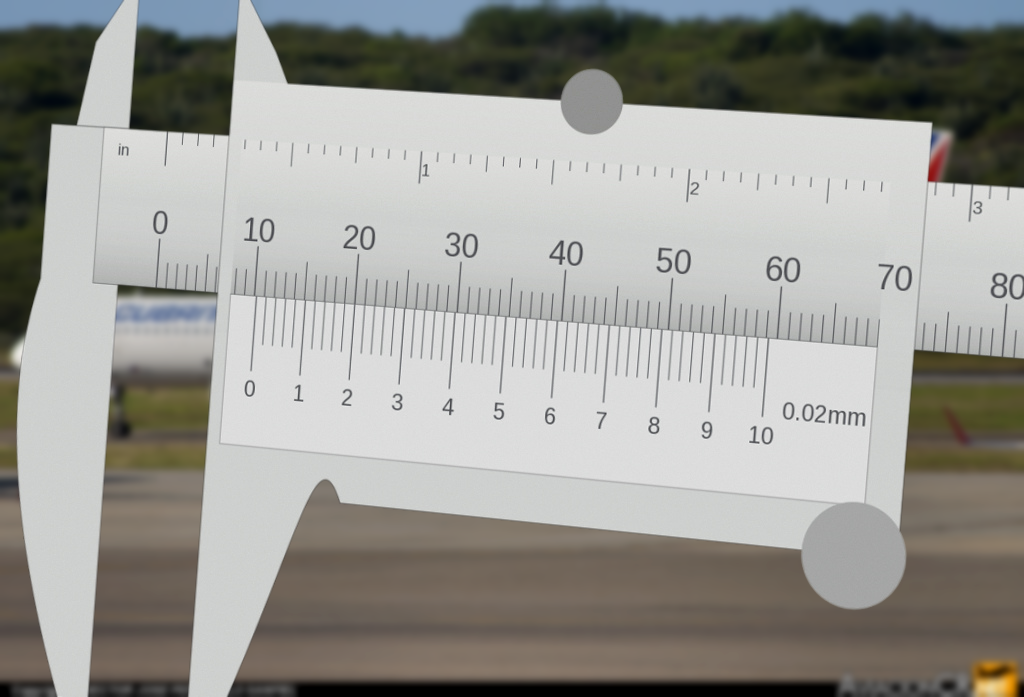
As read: value=10.2 unit=mm
